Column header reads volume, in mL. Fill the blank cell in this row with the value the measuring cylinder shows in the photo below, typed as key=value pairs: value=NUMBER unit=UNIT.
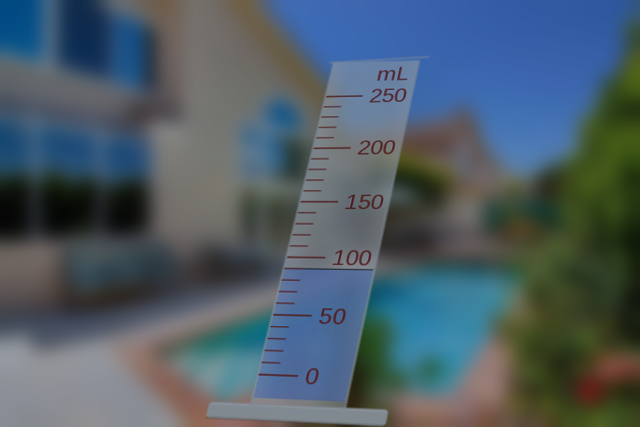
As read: value=90 unit=mL
